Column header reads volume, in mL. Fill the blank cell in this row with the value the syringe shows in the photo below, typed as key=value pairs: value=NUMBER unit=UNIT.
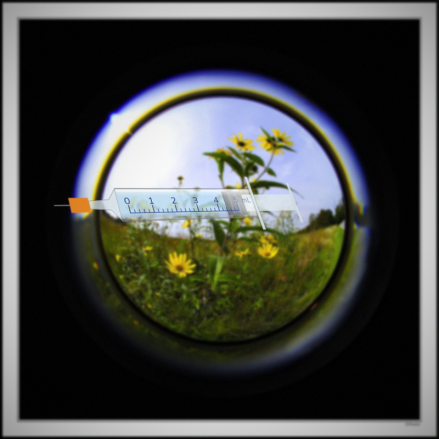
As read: value=4.4 unit=mL
